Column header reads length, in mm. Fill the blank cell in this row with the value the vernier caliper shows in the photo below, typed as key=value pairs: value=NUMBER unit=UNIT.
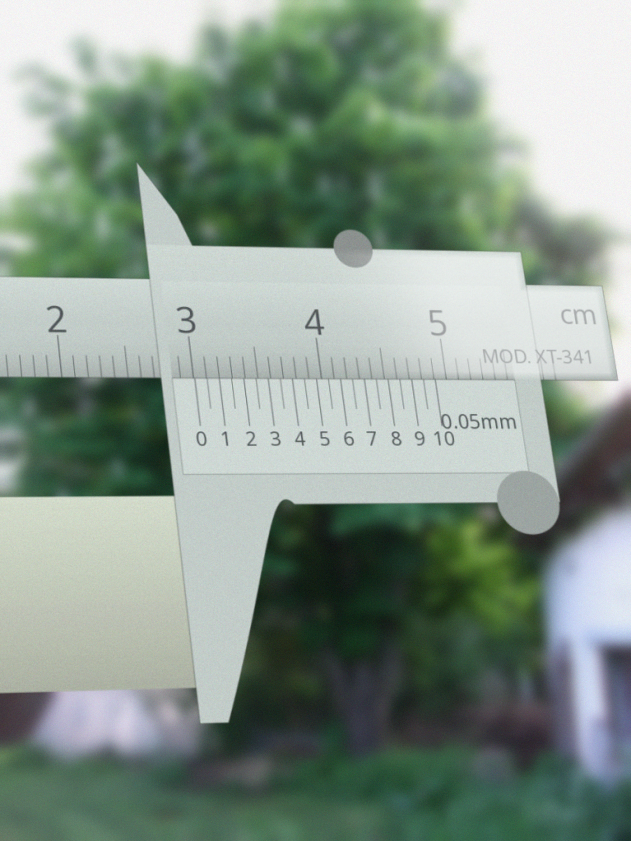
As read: value=30.1 unit=mm
